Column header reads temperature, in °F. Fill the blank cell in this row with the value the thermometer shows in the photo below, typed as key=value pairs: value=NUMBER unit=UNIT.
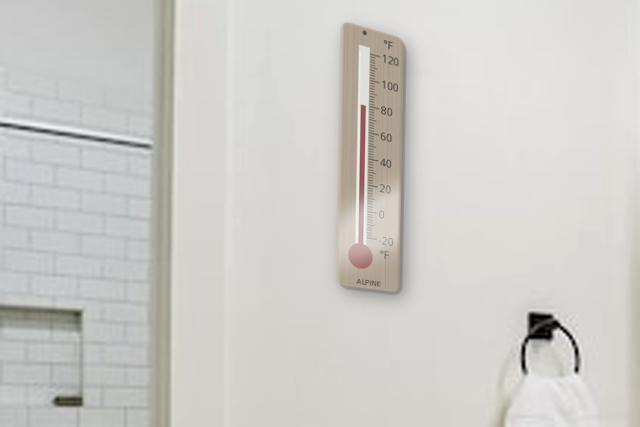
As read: value=80 unit=°F
